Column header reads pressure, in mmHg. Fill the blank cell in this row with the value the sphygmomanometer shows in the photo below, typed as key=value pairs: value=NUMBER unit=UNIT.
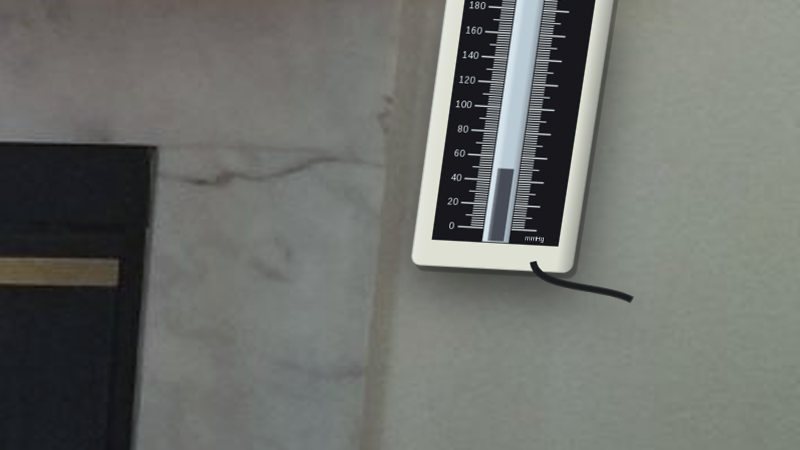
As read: value=50 unit=mmHg
